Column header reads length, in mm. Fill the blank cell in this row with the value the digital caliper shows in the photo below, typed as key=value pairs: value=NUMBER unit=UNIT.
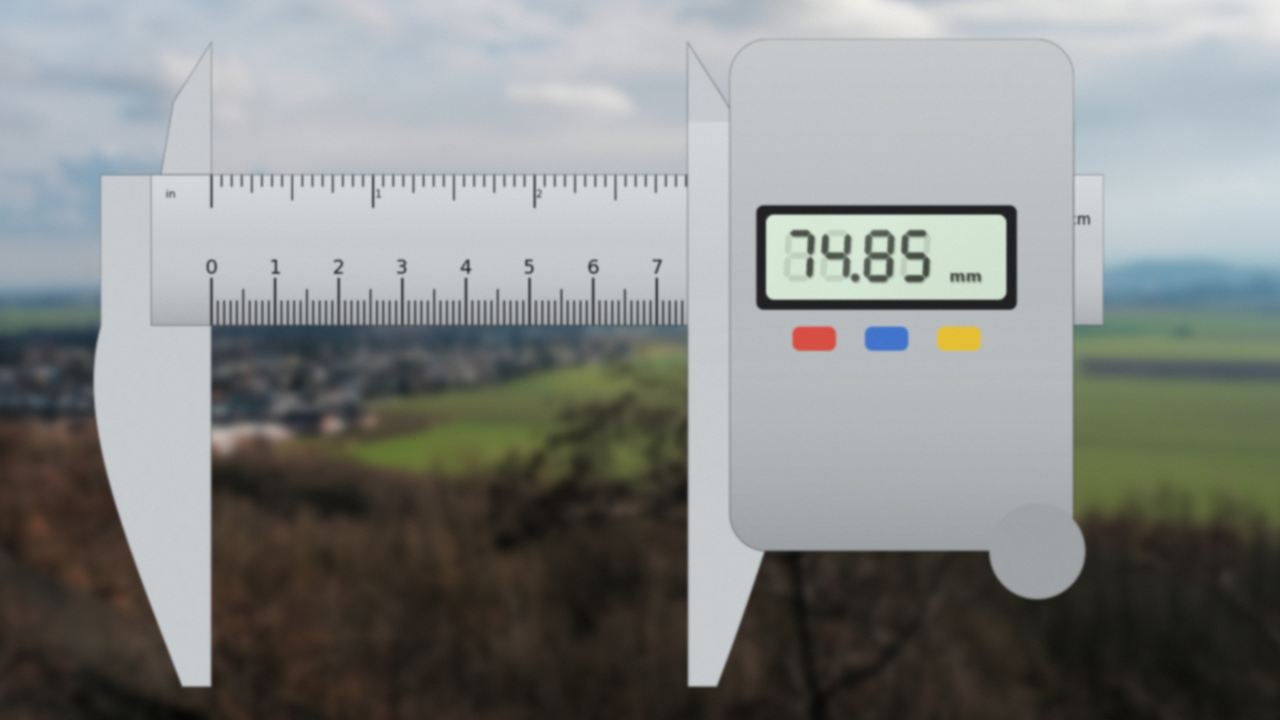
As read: value=74.85 unit=mm
